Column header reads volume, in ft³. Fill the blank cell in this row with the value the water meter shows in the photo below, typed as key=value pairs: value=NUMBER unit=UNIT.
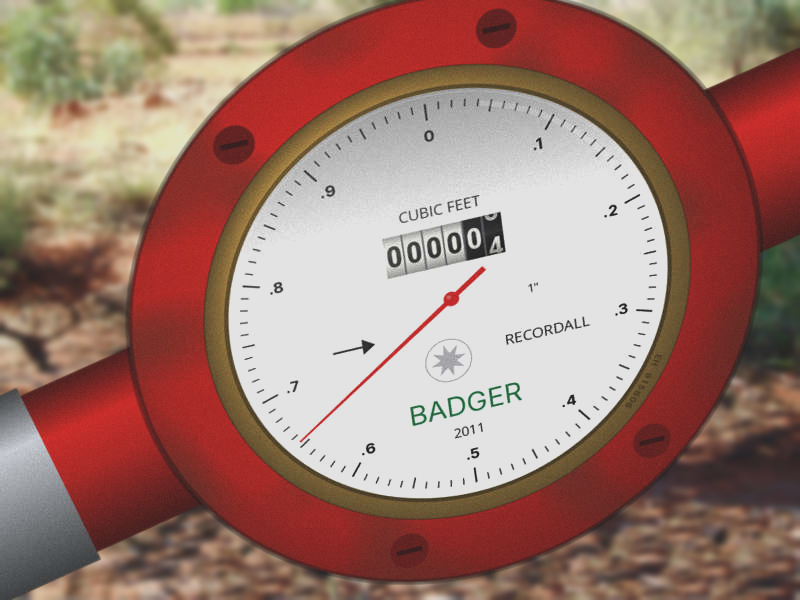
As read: value=3.65 unit=ft³
